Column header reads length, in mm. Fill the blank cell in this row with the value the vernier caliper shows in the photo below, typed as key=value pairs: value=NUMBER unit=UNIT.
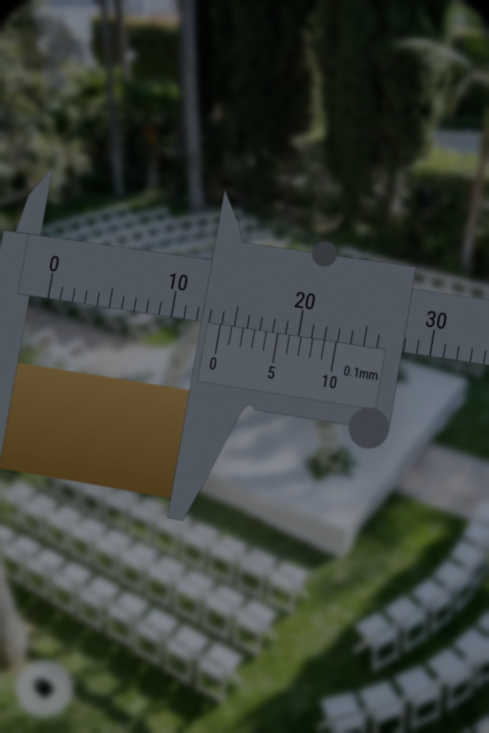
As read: value=13.9 unit=mm
